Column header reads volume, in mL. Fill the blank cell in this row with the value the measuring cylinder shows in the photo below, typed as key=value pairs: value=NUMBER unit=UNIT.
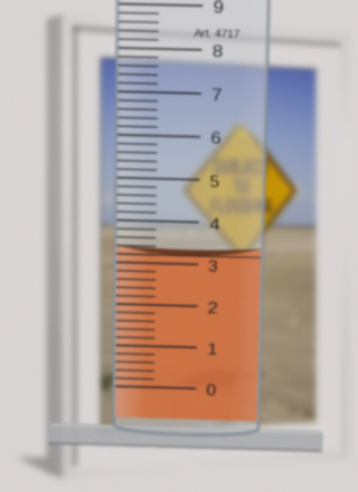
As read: value=3.2 unit=mL
